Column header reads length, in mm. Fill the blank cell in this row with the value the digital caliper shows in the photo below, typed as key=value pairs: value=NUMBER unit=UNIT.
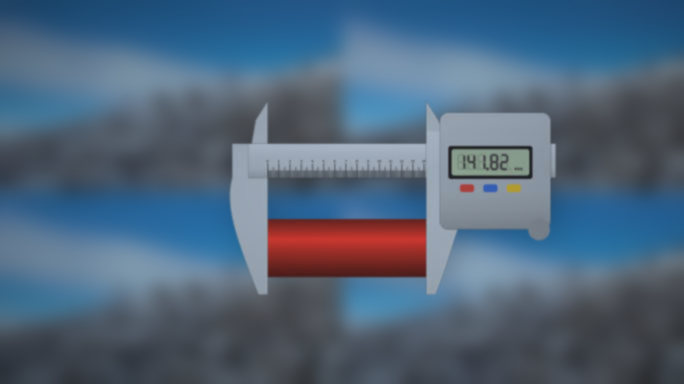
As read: value=141.82 unit=mm
